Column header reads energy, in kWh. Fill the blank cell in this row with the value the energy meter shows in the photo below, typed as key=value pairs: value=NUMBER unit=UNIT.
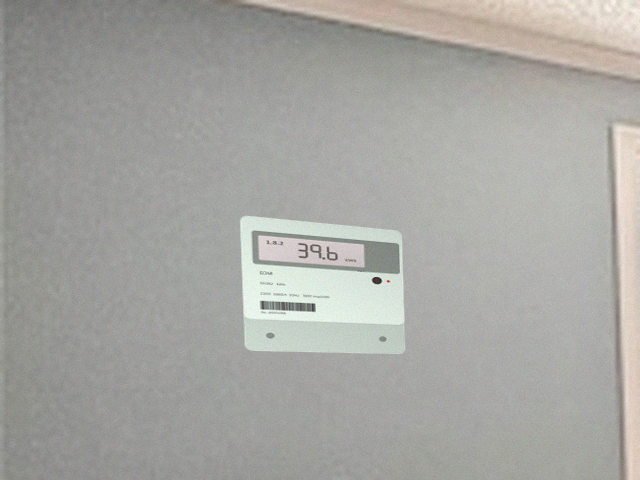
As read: value=39.6 unit=kWh
